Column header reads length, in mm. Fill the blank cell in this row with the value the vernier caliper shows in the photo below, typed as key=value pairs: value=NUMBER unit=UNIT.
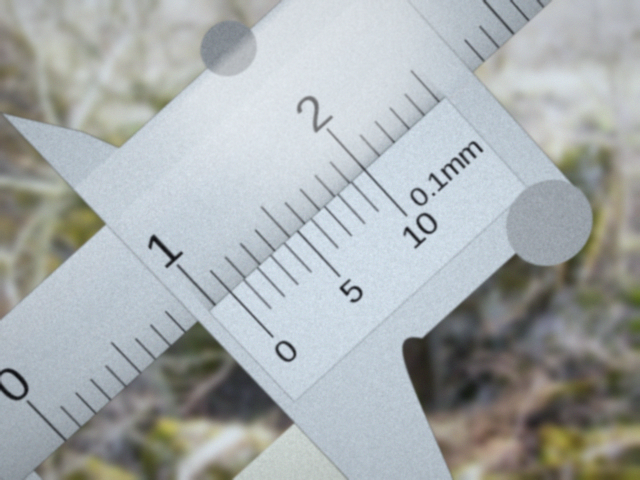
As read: value=11.0 unit=mm
